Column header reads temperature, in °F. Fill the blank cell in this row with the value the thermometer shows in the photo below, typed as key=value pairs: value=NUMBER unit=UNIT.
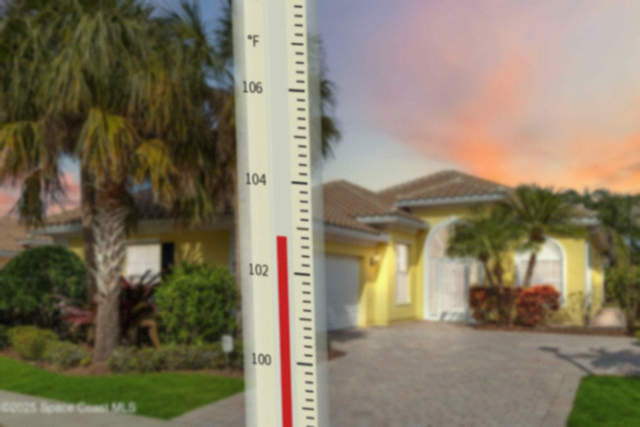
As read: value=102.8 unit=°F
